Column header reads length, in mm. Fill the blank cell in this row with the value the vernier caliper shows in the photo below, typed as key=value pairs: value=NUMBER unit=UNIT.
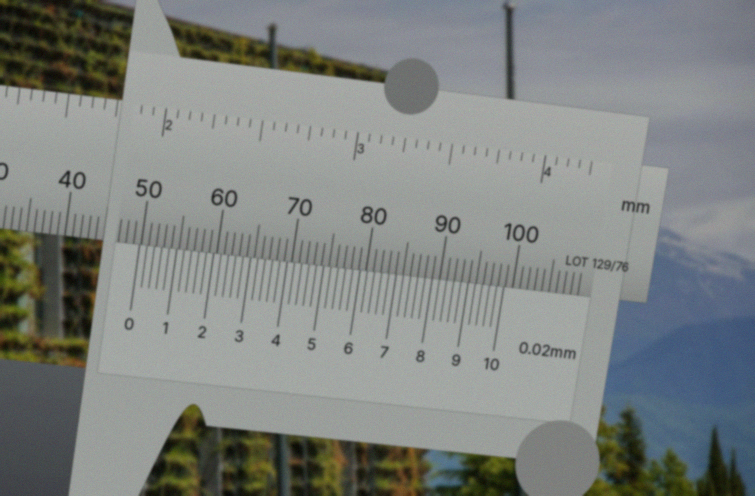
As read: value=49.8 unit=mm
